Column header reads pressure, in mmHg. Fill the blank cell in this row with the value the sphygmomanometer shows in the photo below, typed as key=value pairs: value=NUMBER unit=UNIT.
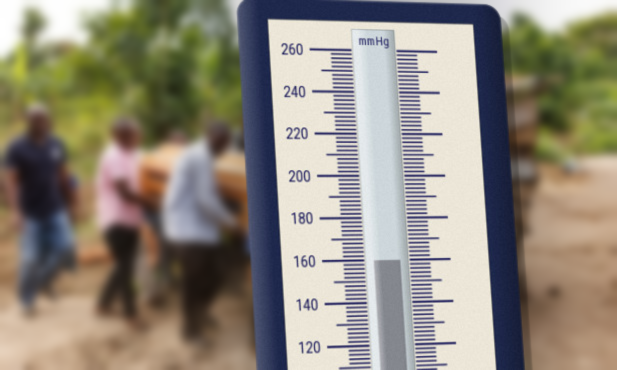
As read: value=160 unit=mmHg
